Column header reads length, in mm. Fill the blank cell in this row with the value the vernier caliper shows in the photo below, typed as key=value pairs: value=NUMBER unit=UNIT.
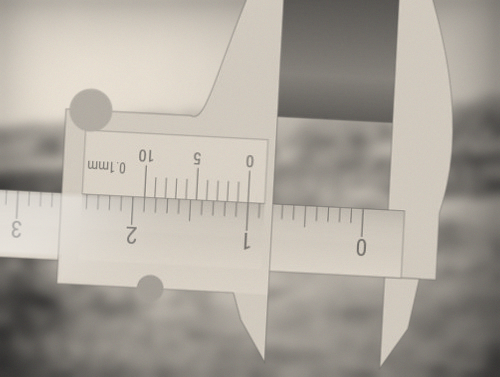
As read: value=10.0 unit=mm
